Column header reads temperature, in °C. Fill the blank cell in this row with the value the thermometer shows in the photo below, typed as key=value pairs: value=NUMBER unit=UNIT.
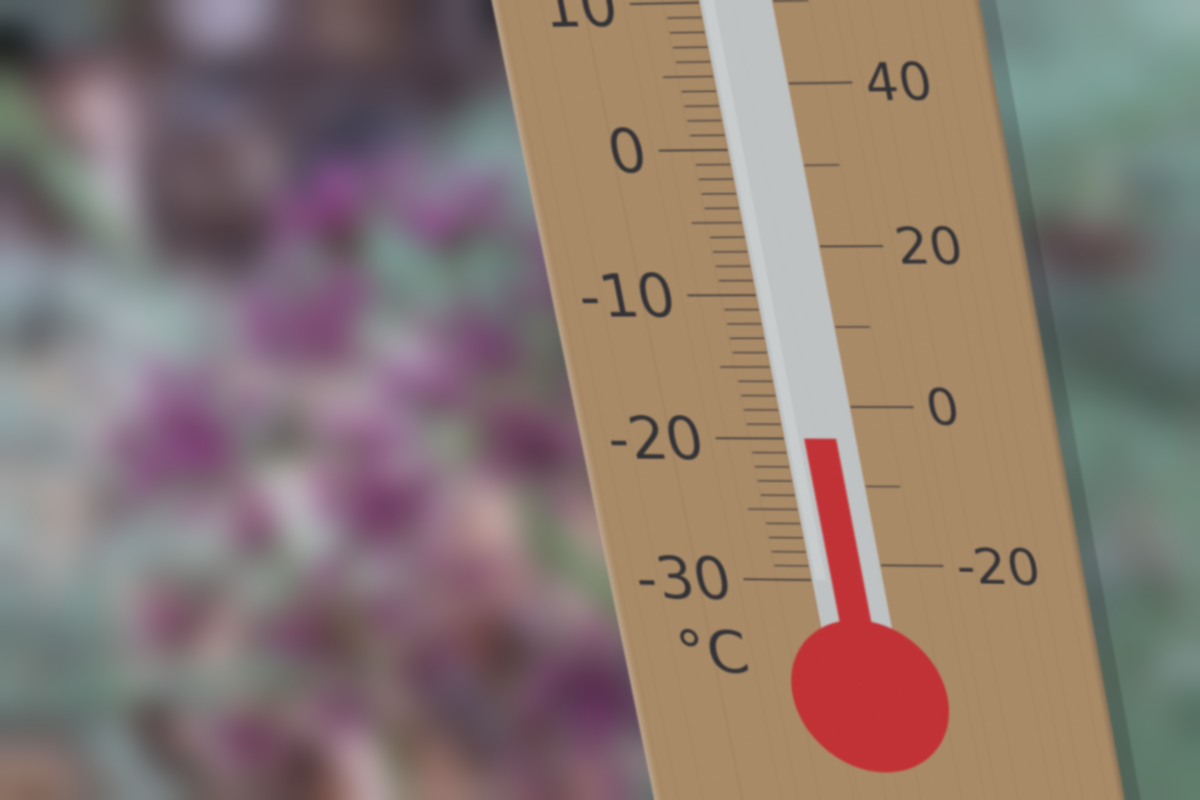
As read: value=-20 unit=°C
